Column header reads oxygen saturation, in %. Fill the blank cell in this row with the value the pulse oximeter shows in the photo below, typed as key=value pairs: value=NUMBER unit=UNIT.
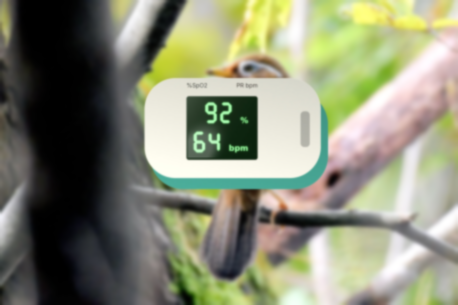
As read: value=92 unit=%
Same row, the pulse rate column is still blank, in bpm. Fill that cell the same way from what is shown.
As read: value=64 unit=bpm
